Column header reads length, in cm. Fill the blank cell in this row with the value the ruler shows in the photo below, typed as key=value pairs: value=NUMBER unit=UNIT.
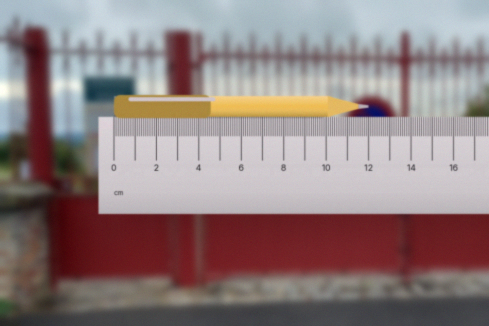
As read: value=12 unit=cm
